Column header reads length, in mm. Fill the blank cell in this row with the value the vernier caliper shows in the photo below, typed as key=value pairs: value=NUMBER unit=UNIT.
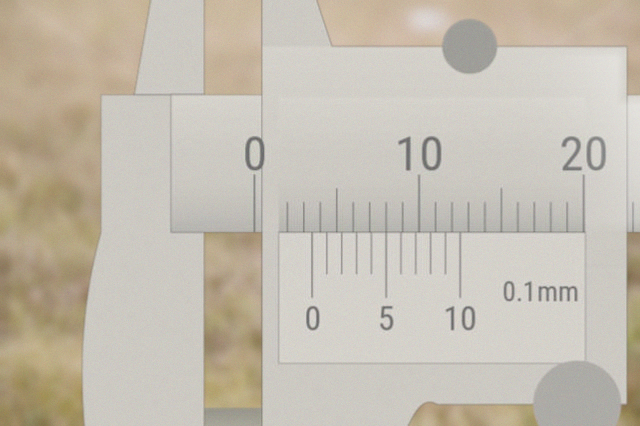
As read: value=3.5 unit=mm
